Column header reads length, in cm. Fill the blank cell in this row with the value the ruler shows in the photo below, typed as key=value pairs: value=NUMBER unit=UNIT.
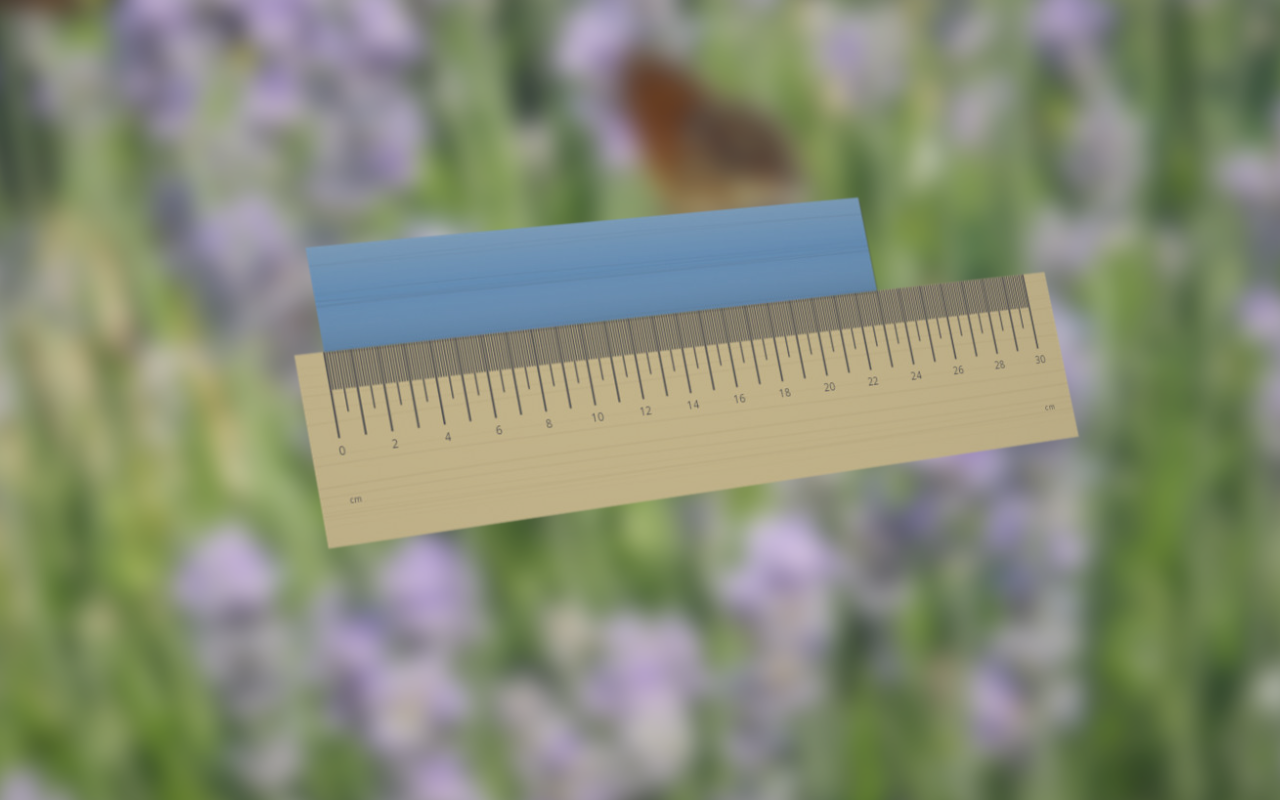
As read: value=23 unit=cm
